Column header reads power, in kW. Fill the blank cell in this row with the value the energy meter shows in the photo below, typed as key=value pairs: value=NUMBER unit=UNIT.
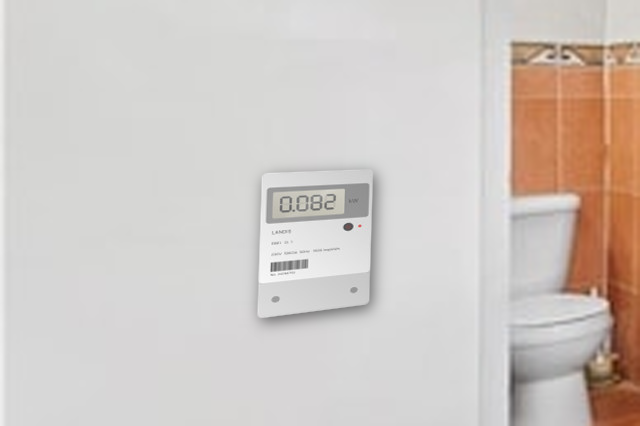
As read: value=0.082 unit=kW
